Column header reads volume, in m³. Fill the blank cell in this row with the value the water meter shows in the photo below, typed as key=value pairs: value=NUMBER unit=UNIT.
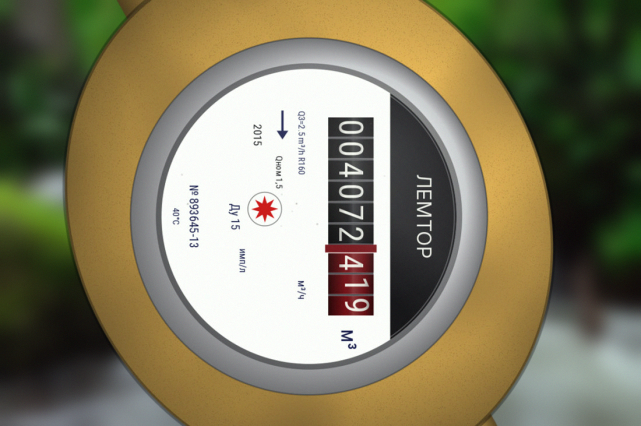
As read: value=4072.419 unit=m³
